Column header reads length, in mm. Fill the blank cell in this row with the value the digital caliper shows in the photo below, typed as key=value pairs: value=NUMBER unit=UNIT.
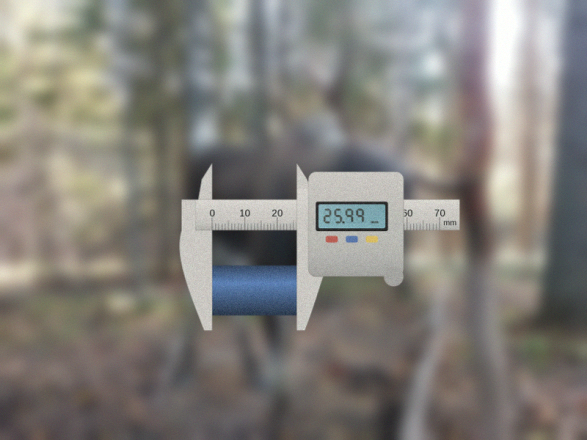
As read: value=25.99 unit=mm
